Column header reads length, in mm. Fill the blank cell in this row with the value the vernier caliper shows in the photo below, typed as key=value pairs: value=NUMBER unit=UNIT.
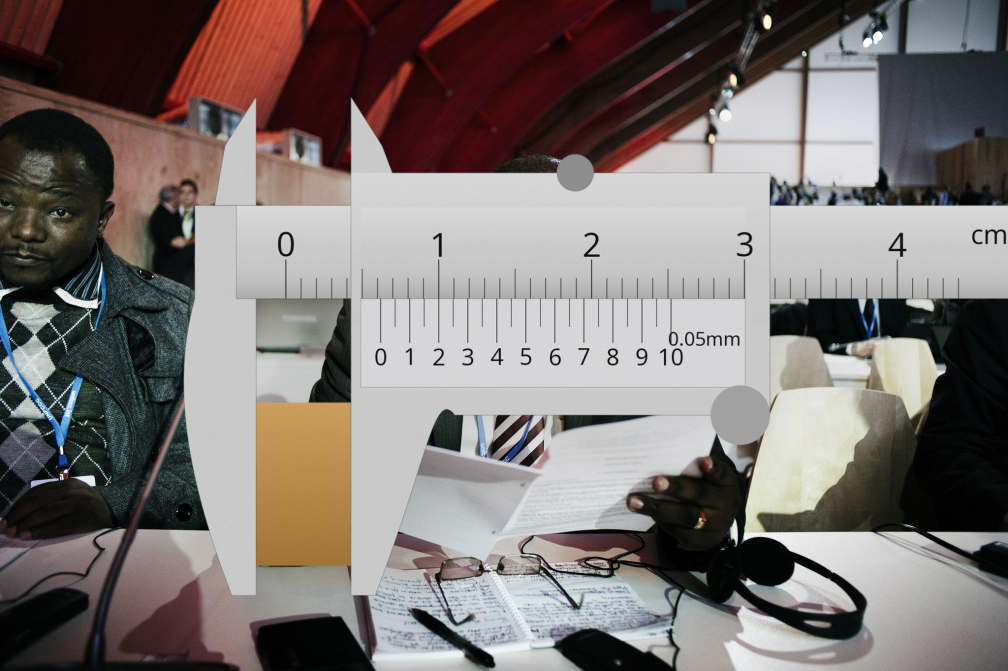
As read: value=6.2 unit=mm
